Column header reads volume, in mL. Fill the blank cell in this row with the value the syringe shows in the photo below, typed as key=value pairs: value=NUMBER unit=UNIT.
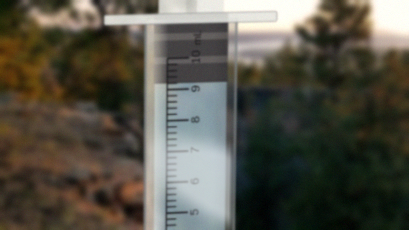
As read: value=9.2 unit=mL
